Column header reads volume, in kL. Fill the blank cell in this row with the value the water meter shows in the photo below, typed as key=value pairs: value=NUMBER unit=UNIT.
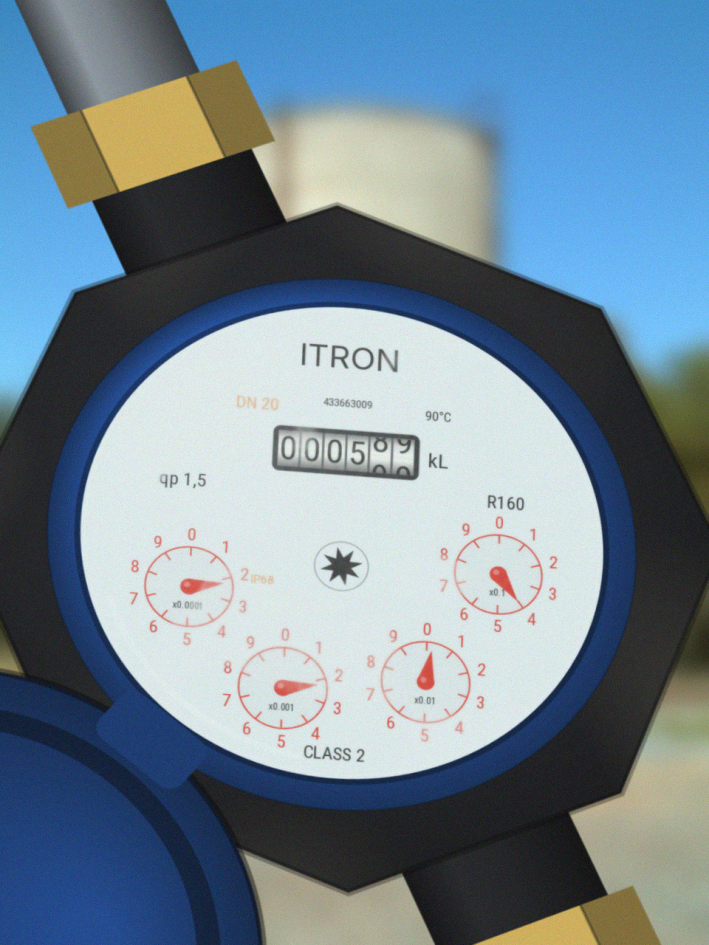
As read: value=589.4022 unit=kL
